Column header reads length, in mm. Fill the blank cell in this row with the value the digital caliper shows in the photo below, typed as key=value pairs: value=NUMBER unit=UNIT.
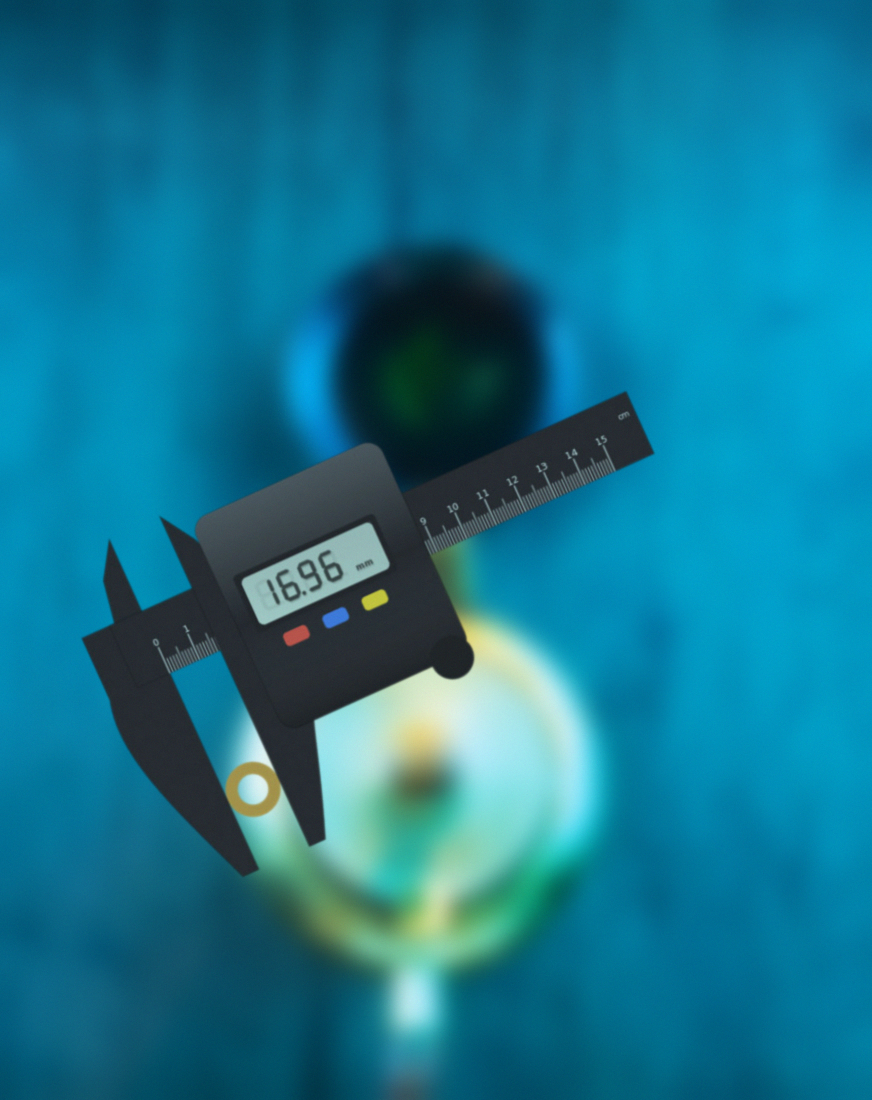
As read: value=16.96 unit=mm
